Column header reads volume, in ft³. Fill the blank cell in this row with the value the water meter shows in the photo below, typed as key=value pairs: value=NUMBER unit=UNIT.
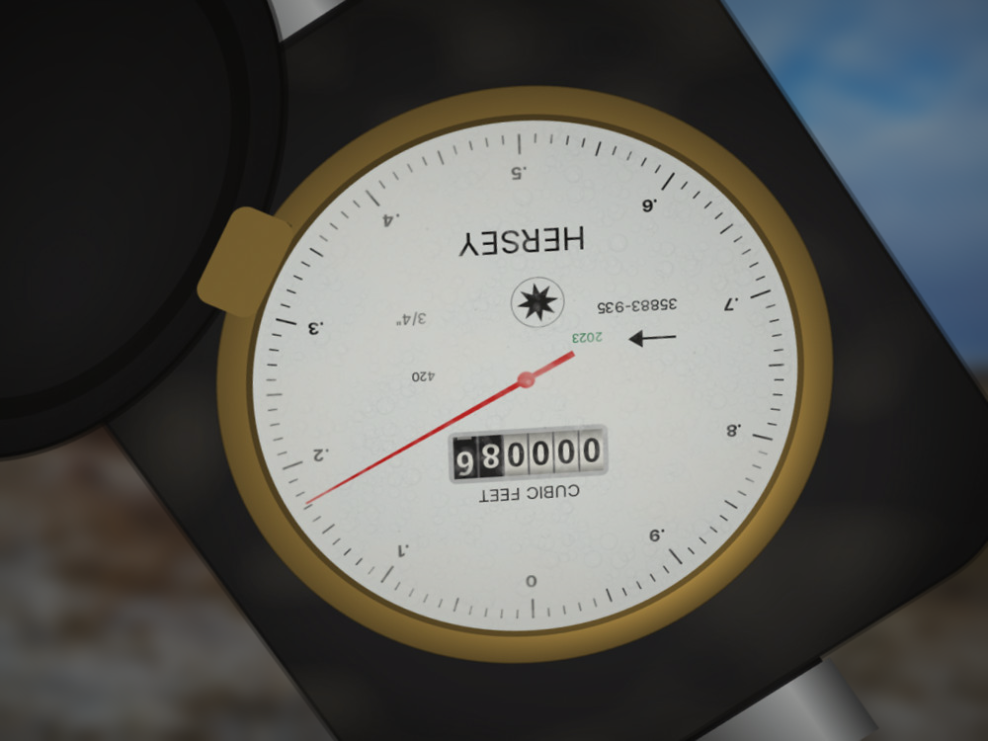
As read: value=86.17 unit=ft³
